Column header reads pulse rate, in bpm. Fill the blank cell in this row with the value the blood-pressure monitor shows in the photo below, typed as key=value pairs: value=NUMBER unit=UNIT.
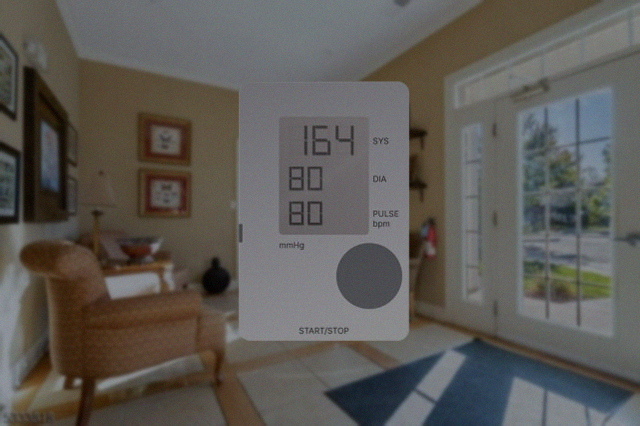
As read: value=80 unit=bpm
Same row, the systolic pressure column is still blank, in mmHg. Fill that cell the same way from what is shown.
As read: value=164 unit=mmHg
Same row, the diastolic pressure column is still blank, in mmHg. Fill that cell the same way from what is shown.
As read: value=80 unit=mmHg
